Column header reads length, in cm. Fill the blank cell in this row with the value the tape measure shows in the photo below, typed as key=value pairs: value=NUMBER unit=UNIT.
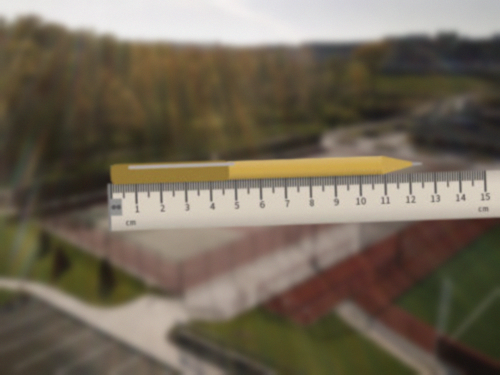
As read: value=12.5 unit=cm
